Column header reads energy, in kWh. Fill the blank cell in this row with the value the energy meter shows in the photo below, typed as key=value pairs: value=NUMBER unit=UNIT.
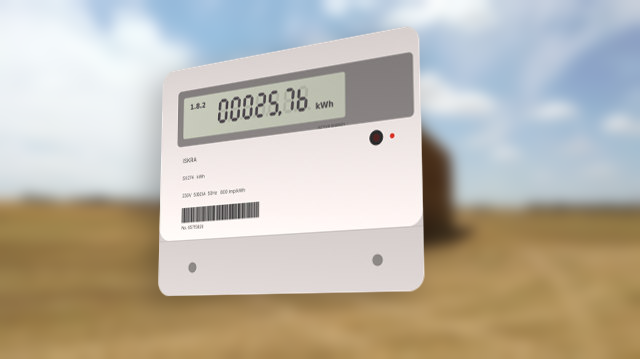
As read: value=25.76 unit=kWh
